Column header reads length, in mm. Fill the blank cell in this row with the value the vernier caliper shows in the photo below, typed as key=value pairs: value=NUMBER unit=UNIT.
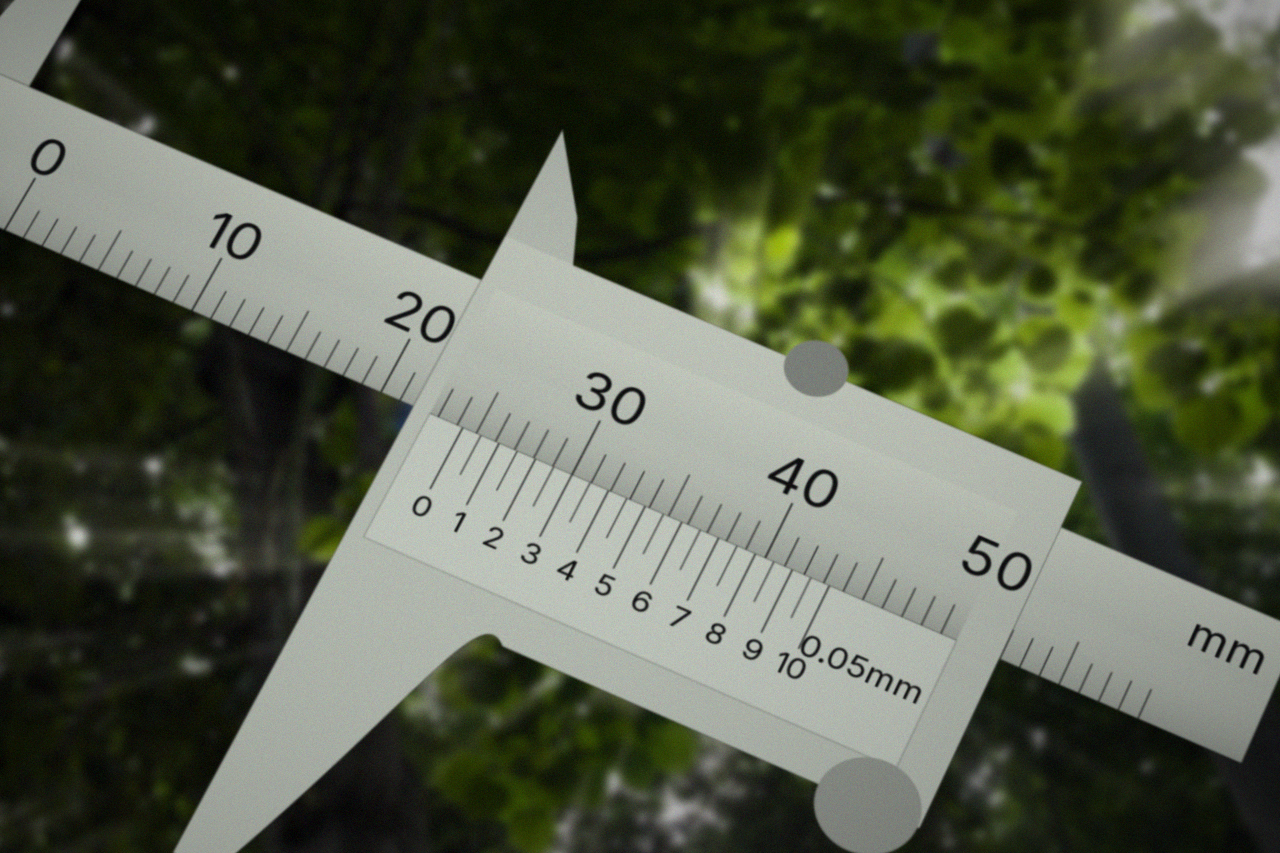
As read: value=24.3 unit=mm
